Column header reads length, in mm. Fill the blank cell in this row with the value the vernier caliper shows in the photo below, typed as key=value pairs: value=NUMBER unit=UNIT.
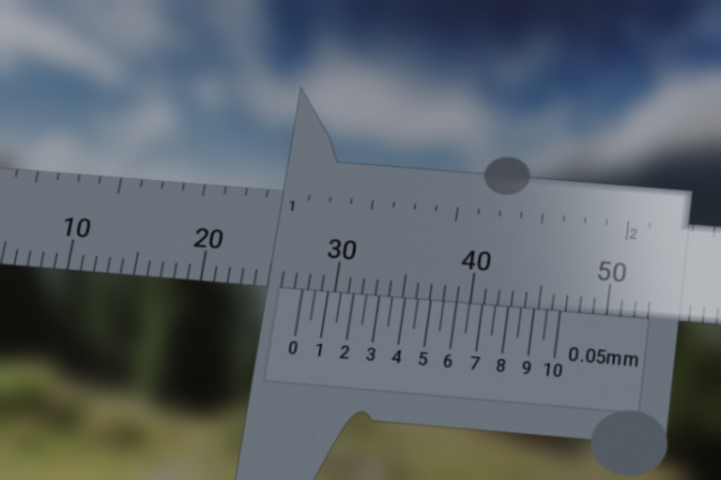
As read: value=27.6 unit=mm
